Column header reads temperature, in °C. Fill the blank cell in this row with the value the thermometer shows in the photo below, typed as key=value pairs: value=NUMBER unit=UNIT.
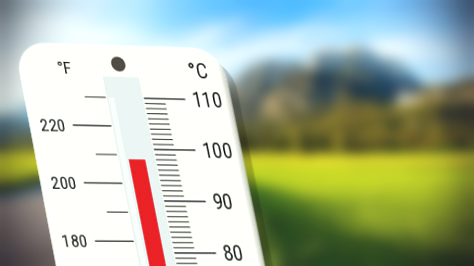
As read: value=98 unit=°C
